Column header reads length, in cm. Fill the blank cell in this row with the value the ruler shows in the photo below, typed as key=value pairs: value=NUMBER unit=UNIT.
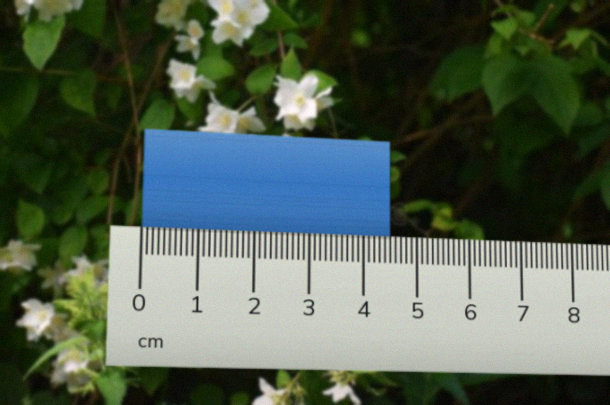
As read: value=4.5 unit=cm
